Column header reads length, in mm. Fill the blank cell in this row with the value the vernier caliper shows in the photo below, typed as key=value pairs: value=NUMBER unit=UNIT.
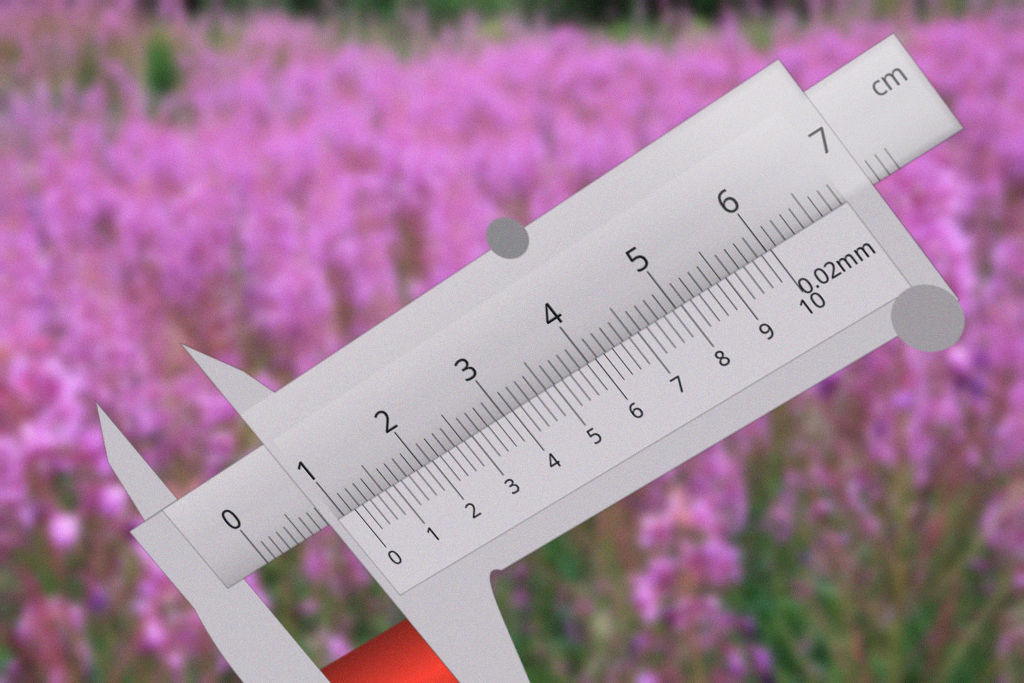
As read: value=11.4 unit=mm
